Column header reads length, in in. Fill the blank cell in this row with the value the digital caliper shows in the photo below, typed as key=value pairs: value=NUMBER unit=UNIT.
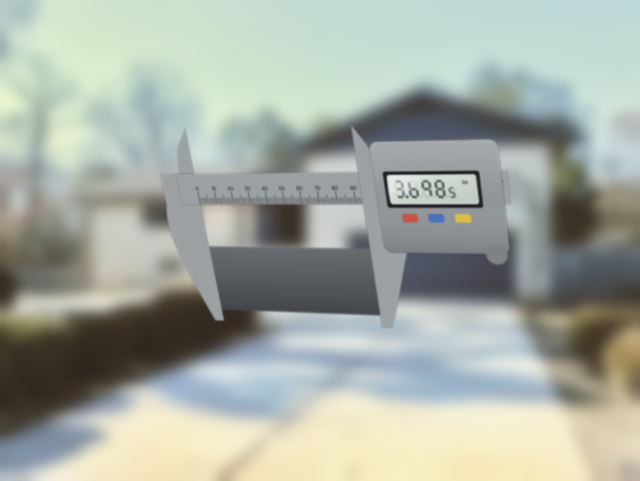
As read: value=3.6985 unit=in
